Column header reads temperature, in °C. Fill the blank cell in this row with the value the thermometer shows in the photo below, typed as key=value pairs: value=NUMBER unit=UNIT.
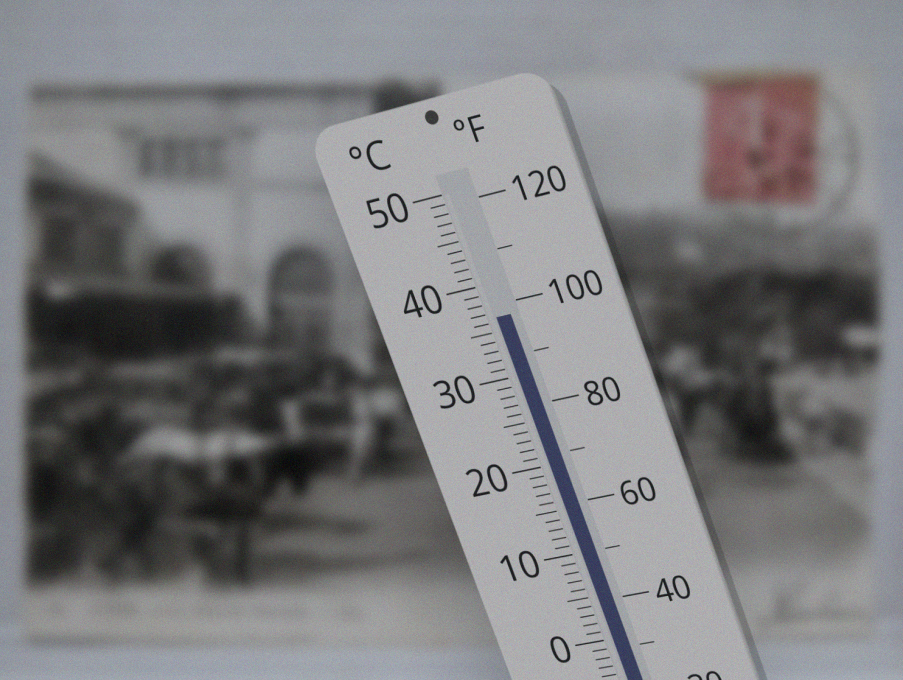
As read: value=36.5 unit=°C
